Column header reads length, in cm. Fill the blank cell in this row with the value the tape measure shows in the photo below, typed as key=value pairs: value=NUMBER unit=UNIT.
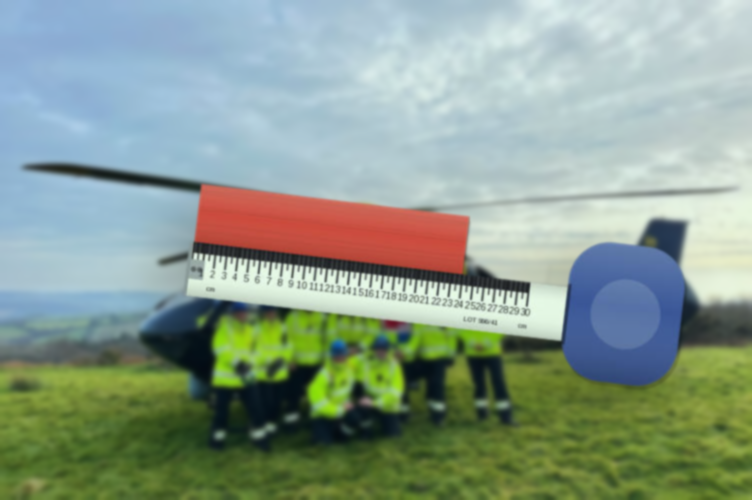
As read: value=24 unit=cm
